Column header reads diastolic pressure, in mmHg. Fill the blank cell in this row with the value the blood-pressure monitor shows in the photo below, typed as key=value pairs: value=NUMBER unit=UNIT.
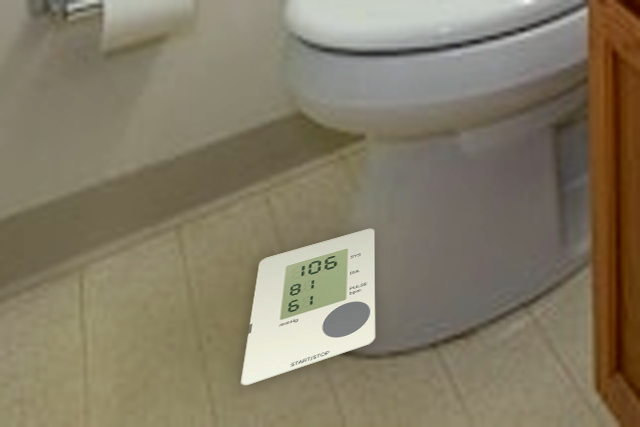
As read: value=81 unit=mmHg
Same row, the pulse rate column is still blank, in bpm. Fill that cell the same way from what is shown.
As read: value=61 unit=bpm
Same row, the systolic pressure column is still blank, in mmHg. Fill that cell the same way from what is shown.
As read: value=106 unit=mmHg
